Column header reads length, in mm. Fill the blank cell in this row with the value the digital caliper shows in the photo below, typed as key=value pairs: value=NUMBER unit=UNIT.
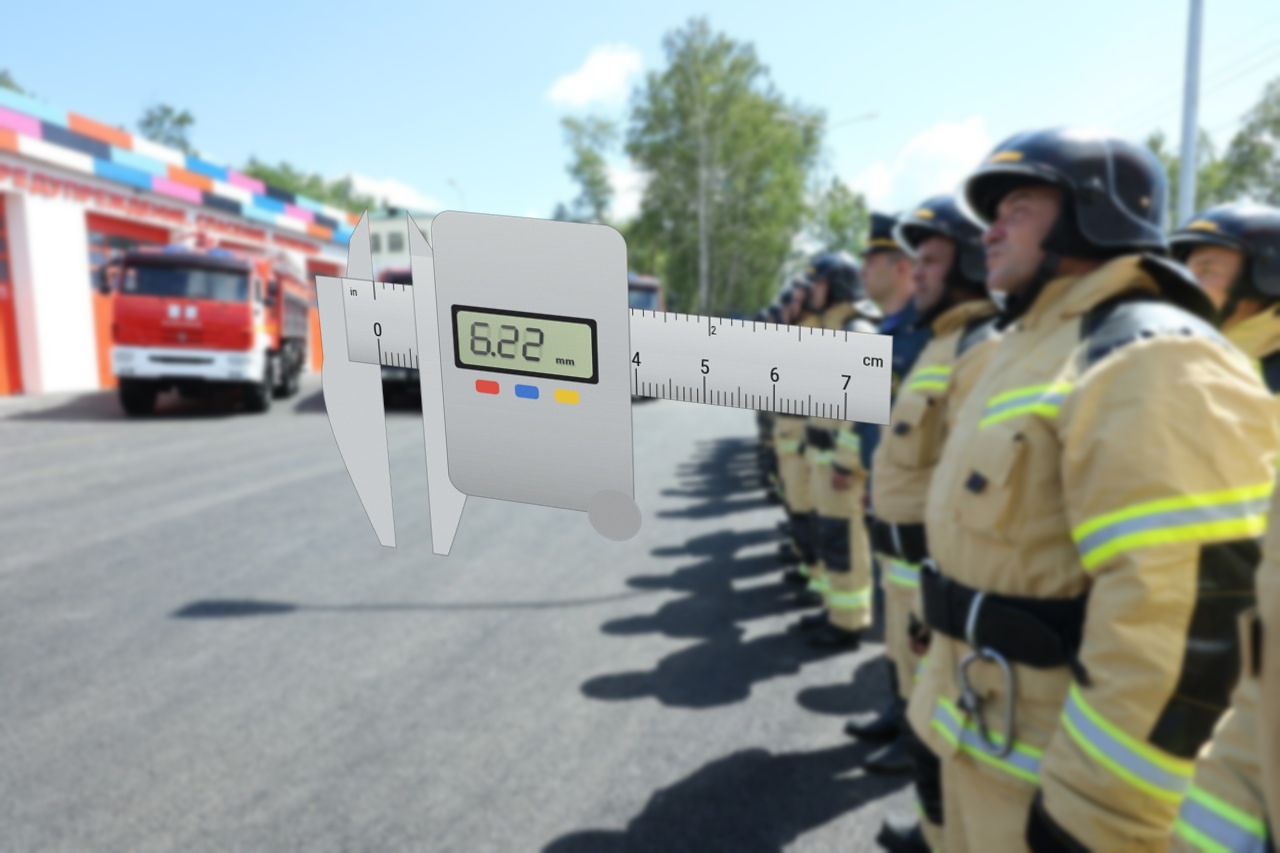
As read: value=6.22 unit=mm
